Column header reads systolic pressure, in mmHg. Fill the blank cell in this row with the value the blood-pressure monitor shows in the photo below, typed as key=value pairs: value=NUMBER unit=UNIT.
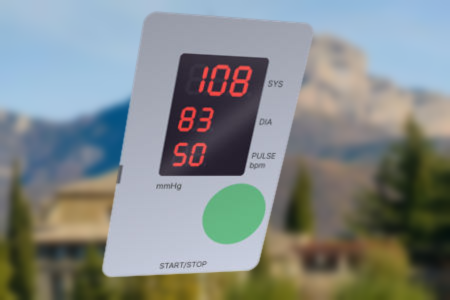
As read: value=108 unit=mmHg
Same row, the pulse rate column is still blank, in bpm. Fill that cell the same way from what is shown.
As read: value=50 unit=bpm
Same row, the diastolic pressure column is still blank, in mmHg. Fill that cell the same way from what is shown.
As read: value=83 unit=mmHg
